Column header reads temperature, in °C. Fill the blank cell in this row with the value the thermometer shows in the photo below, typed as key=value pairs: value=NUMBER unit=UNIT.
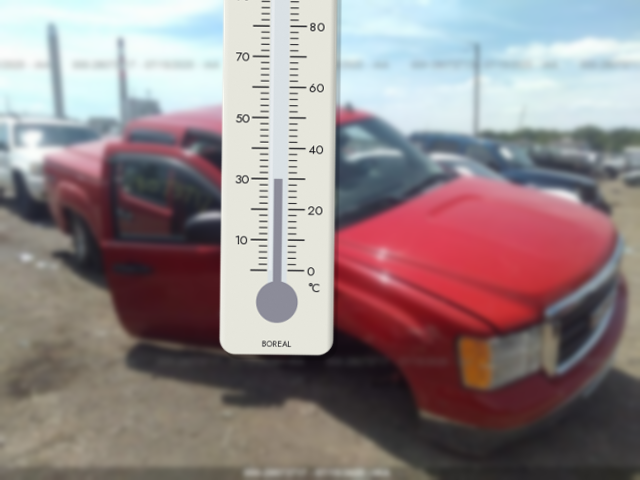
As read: value=30 unit=°C
